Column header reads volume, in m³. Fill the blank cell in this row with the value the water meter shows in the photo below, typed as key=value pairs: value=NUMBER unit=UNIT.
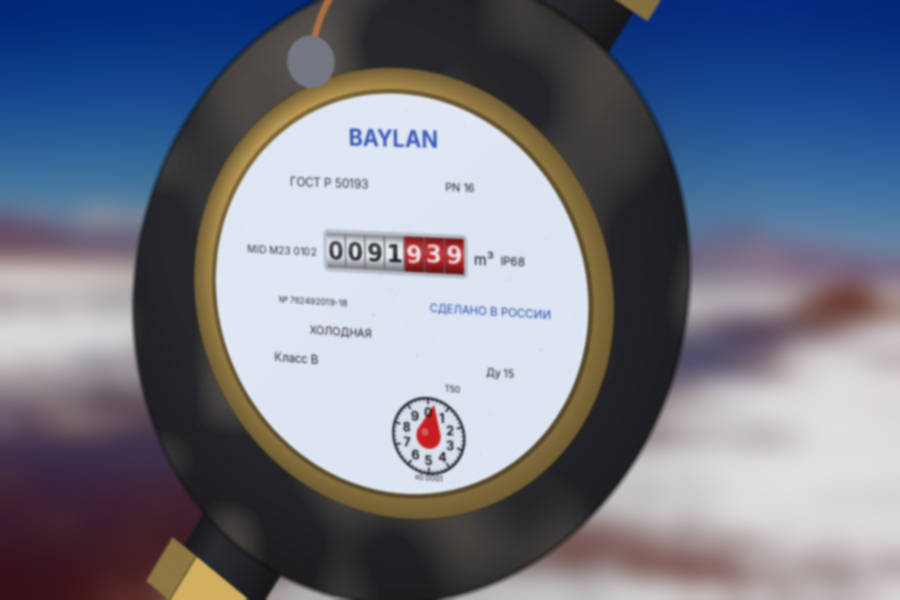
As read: value=91.9390 unit=m³
